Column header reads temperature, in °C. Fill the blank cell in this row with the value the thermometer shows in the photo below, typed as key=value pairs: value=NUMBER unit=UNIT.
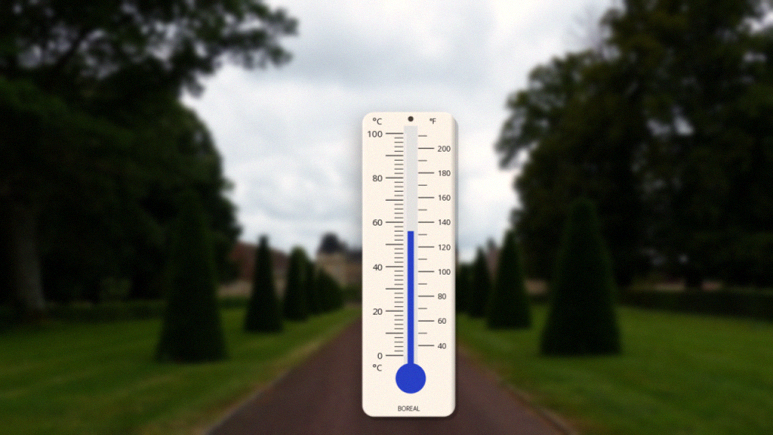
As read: value=56 unit=°C
